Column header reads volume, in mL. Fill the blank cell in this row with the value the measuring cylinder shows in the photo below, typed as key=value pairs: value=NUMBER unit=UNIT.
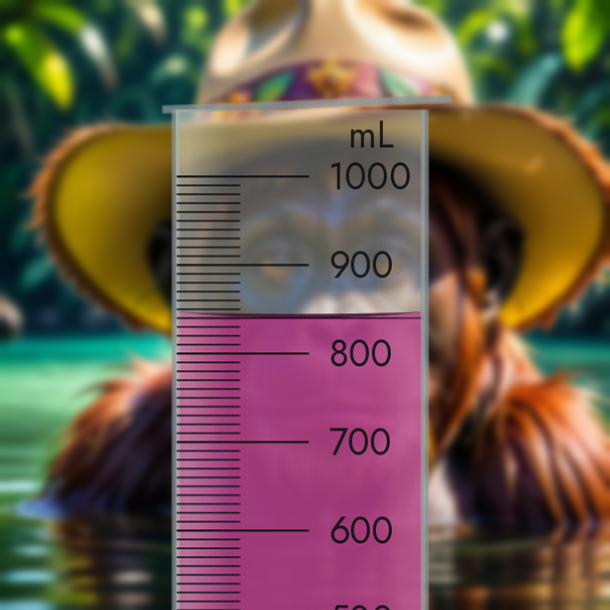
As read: value=840 unit=mL
